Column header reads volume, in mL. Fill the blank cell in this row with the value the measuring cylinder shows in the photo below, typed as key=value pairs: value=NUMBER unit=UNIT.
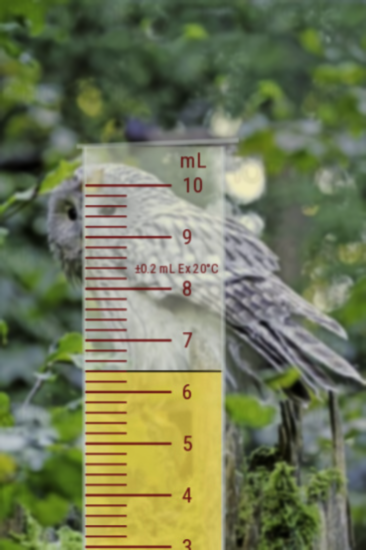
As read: value=6.4 unit=mL
